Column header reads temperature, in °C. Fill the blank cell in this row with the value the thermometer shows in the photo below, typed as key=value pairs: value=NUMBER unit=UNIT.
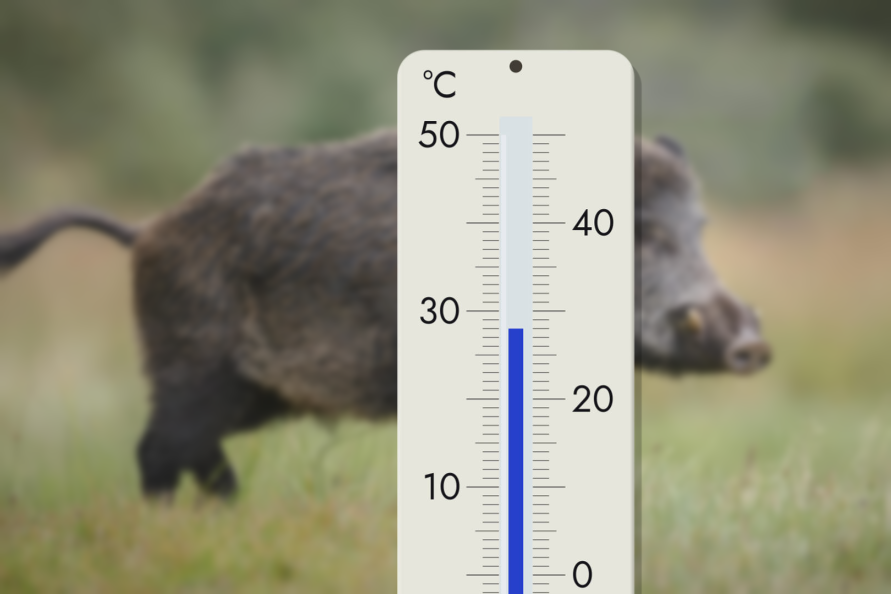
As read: value=28 unit=°C
